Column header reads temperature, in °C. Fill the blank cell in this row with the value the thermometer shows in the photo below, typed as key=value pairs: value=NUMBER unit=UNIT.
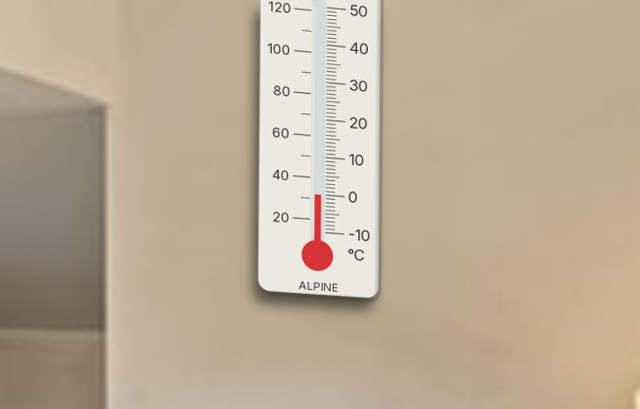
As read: value=0 unit=°C
